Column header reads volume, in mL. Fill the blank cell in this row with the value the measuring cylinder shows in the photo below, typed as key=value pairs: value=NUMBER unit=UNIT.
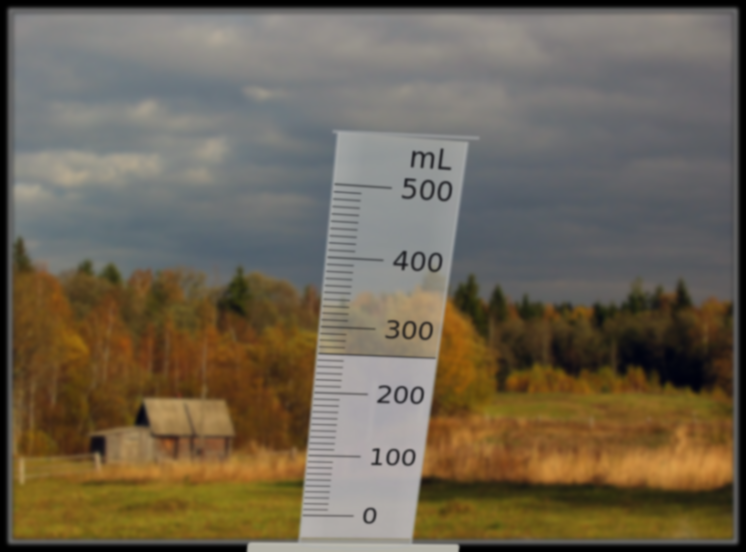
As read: value=260 unit=mL
